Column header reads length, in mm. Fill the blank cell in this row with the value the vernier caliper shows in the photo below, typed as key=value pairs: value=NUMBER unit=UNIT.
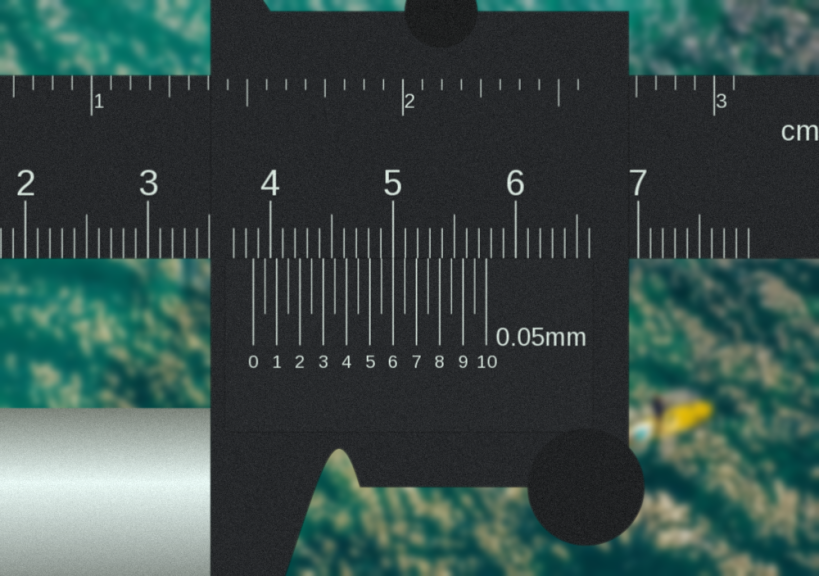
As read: value=38.6 unit=mm
